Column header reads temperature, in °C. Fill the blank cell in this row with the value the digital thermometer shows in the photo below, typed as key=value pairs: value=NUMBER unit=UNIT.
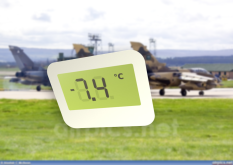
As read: value=-7.4 unit=°C
